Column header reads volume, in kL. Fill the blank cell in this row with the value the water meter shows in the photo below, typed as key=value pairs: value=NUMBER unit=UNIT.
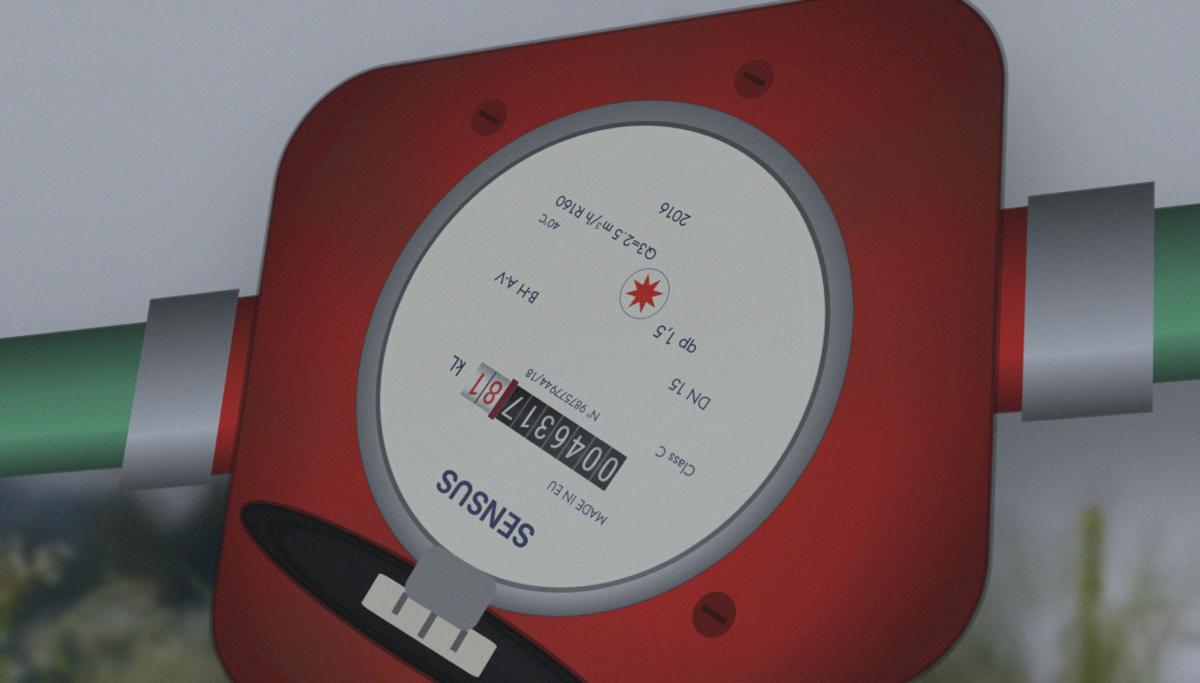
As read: value=46317.81 unit=kL
